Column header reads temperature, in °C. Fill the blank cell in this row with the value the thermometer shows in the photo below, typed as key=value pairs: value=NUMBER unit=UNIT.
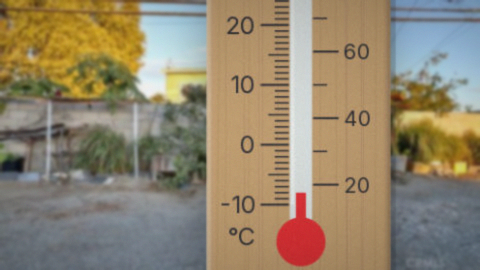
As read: value=-8 unit=°C
